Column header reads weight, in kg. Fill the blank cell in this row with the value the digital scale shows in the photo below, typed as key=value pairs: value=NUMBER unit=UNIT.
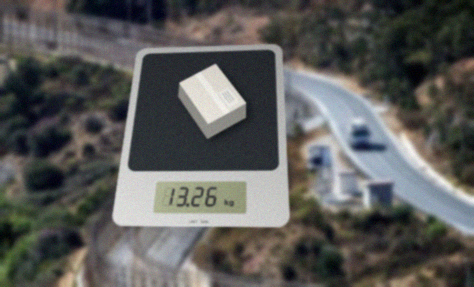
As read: value=13.26 unit=kg
